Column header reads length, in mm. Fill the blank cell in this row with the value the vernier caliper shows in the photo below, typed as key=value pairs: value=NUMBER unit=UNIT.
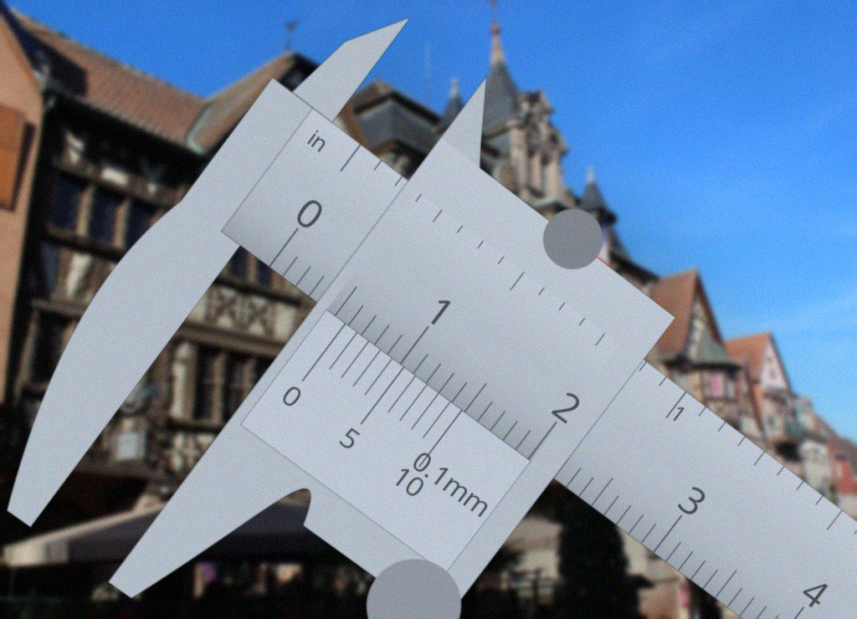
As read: value=5.8 unit=mm
